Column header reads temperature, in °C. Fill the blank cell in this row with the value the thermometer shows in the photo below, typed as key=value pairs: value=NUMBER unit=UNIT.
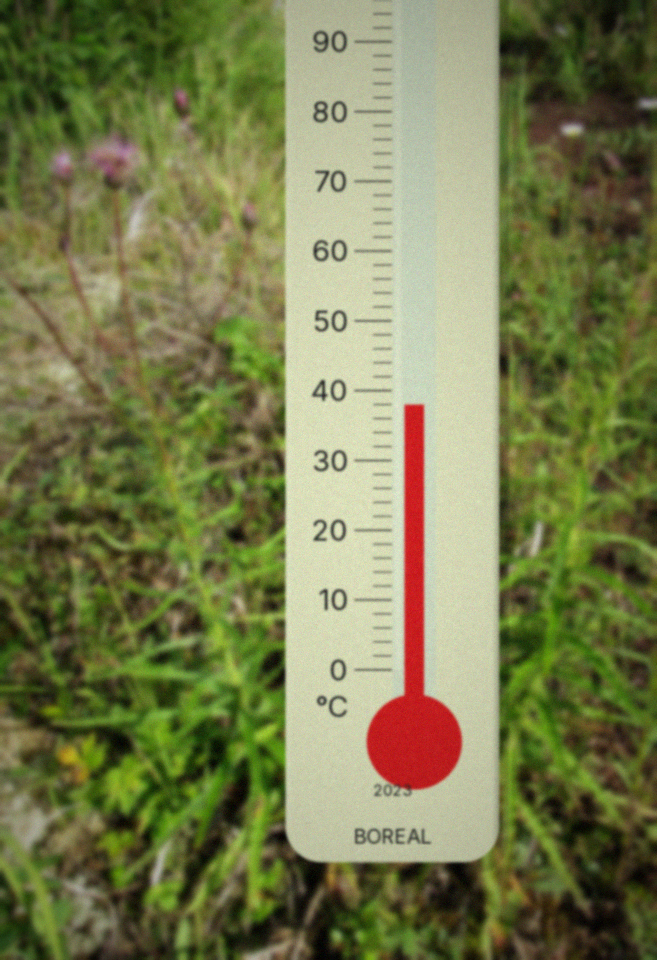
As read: value=38 unit=°C
